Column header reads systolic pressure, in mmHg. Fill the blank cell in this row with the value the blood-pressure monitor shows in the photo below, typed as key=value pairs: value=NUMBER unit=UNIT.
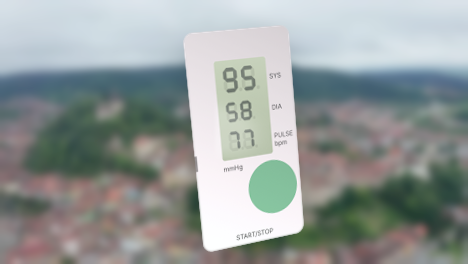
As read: value=95 unit=mmHg
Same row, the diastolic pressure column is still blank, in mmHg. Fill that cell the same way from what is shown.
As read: value=58 unit=mmHg
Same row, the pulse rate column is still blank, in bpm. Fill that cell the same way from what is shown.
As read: value=77 unit=bpm
